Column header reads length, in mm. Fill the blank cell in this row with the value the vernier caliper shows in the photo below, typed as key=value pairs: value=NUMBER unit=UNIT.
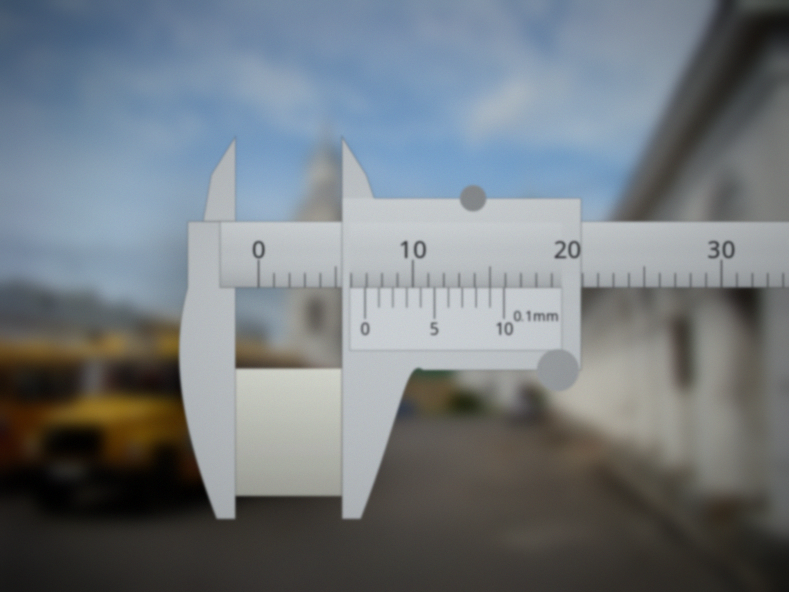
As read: value=6.9 unit=mm
